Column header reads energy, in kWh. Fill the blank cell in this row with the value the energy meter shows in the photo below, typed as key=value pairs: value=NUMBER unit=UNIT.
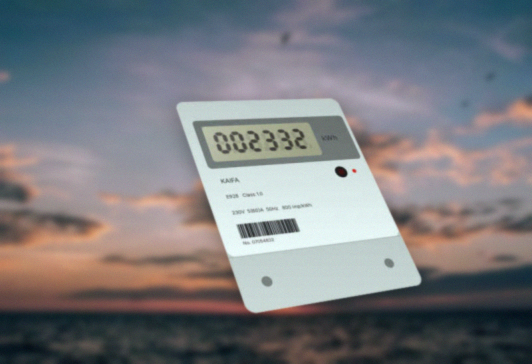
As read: value=2332 unit=kWh
